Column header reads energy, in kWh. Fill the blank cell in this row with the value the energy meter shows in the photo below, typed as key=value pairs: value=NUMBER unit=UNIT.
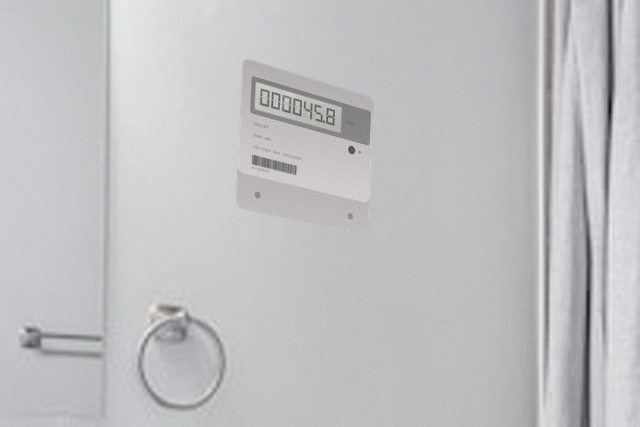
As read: value=45.8 unit=kWh
